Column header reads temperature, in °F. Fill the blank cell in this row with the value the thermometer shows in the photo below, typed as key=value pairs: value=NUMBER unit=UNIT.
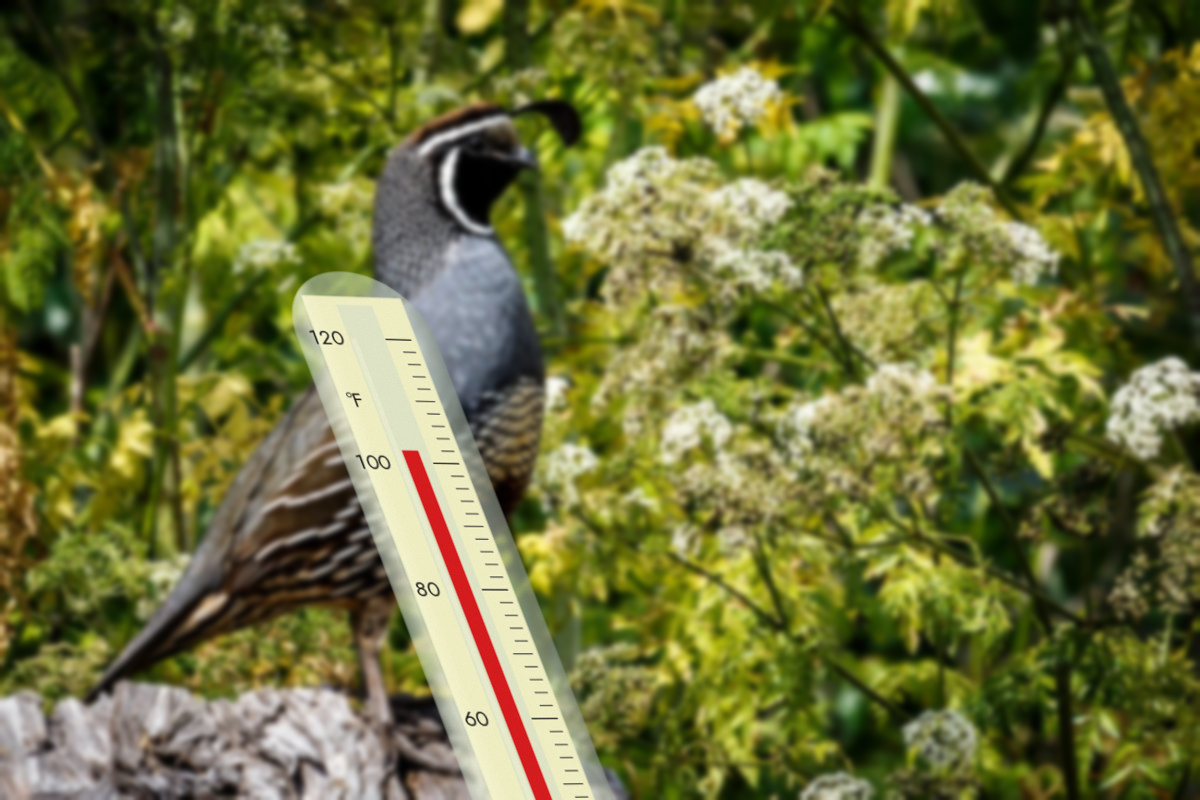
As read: value=102 unit=°F
